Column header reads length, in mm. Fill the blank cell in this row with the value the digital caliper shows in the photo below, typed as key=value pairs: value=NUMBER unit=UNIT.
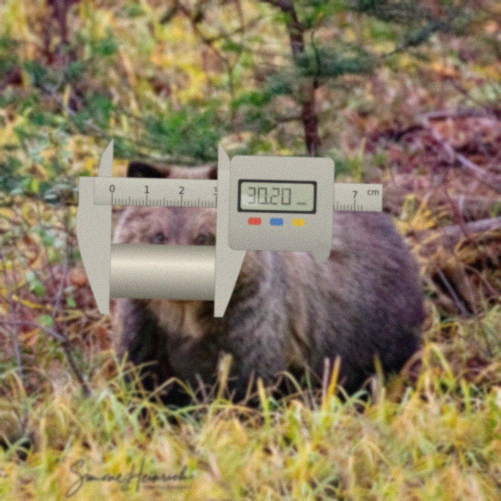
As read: value=30.20 unit=mm
